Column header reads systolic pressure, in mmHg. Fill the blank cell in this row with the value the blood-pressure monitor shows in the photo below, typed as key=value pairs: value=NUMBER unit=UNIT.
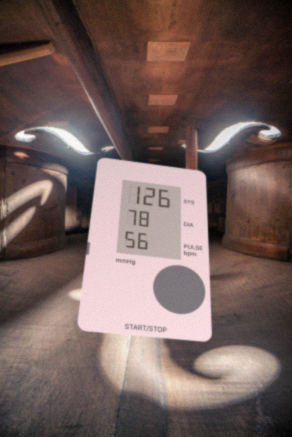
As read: value=126 unit=mmHg
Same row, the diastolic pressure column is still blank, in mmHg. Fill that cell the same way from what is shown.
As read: value=78 unit=mmHg
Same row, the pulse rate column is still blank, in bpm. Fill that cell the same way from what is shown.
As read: value=56 unit=bpm
